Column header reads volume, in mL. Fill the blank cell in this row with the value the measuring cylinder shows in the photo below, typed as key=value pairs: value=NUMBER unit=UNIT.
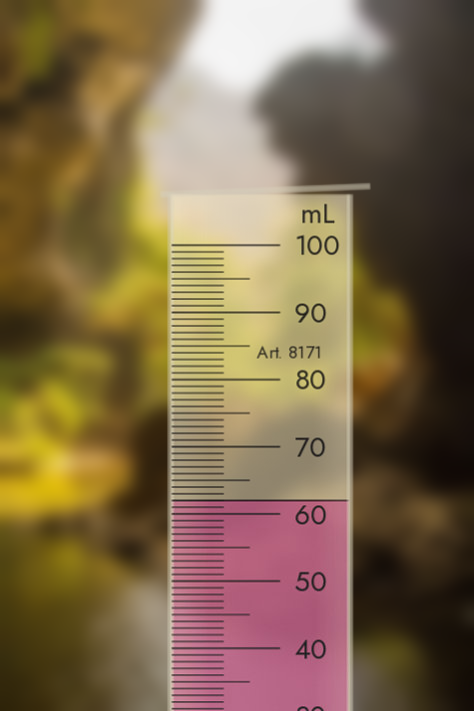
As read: value=62 unit=mL
